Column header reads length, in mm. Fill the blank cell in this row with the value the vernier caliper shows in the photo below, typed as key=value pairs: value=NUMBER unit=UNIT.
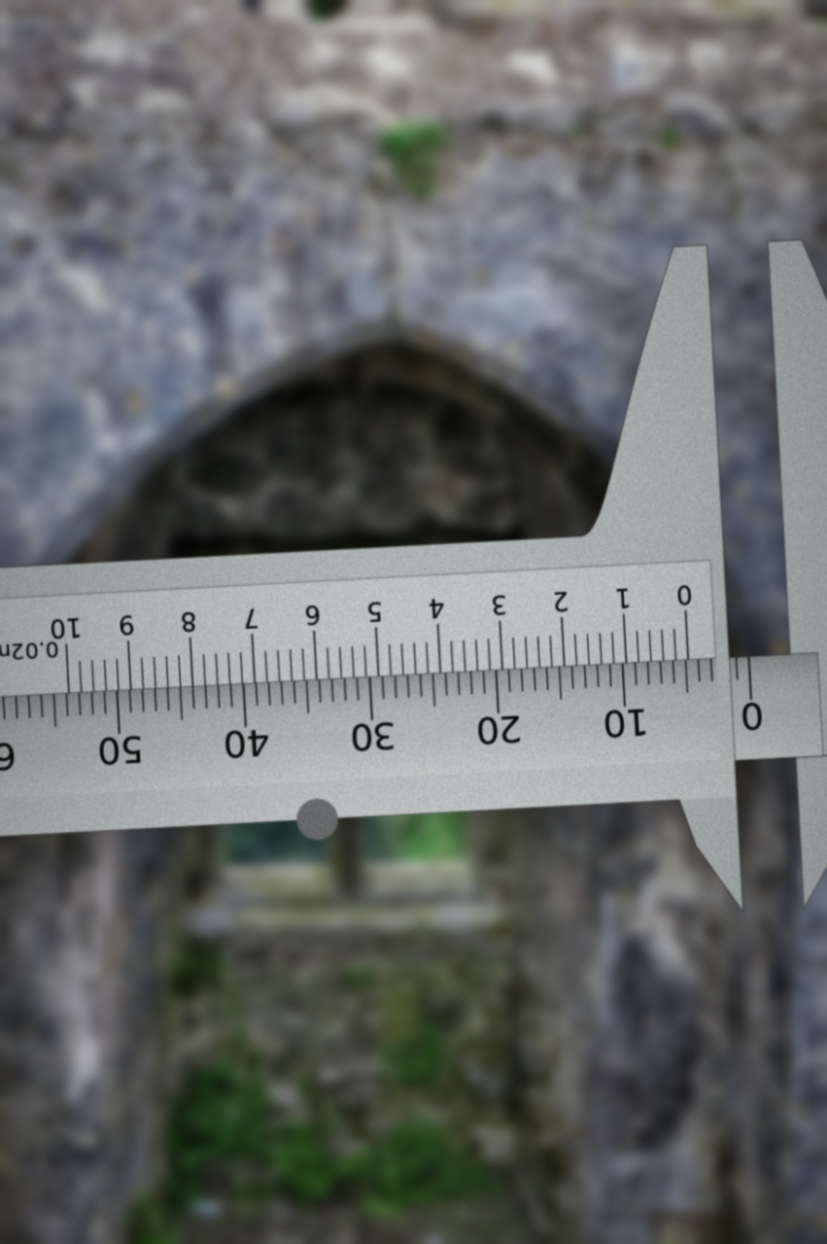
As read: value=4.8 unit=mm
